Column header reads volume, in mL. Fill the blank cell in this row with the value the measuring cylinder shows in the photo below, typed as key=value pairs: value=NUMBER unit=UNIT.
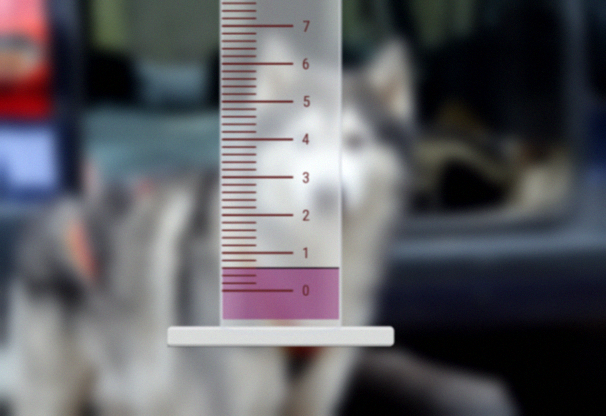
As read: value=0.6 unit=mL
